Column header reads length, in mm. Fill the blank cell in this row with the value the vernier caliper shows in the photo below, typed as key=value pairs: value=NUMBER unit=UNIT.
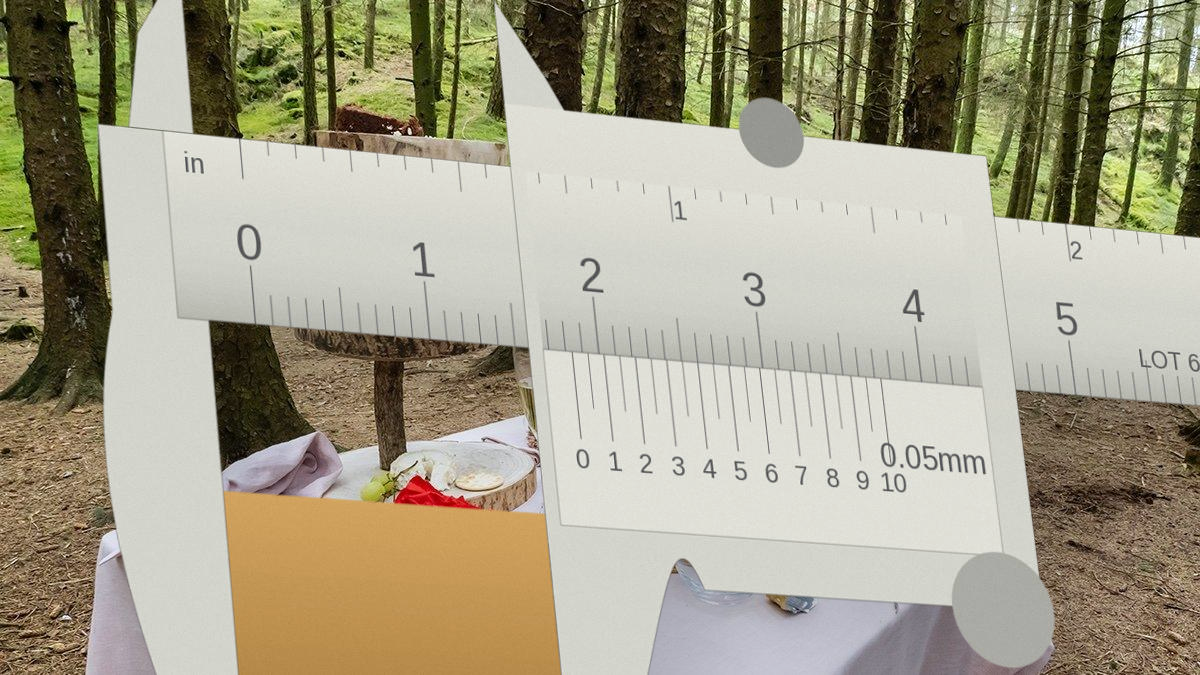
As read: value=18.4 unit=mm
